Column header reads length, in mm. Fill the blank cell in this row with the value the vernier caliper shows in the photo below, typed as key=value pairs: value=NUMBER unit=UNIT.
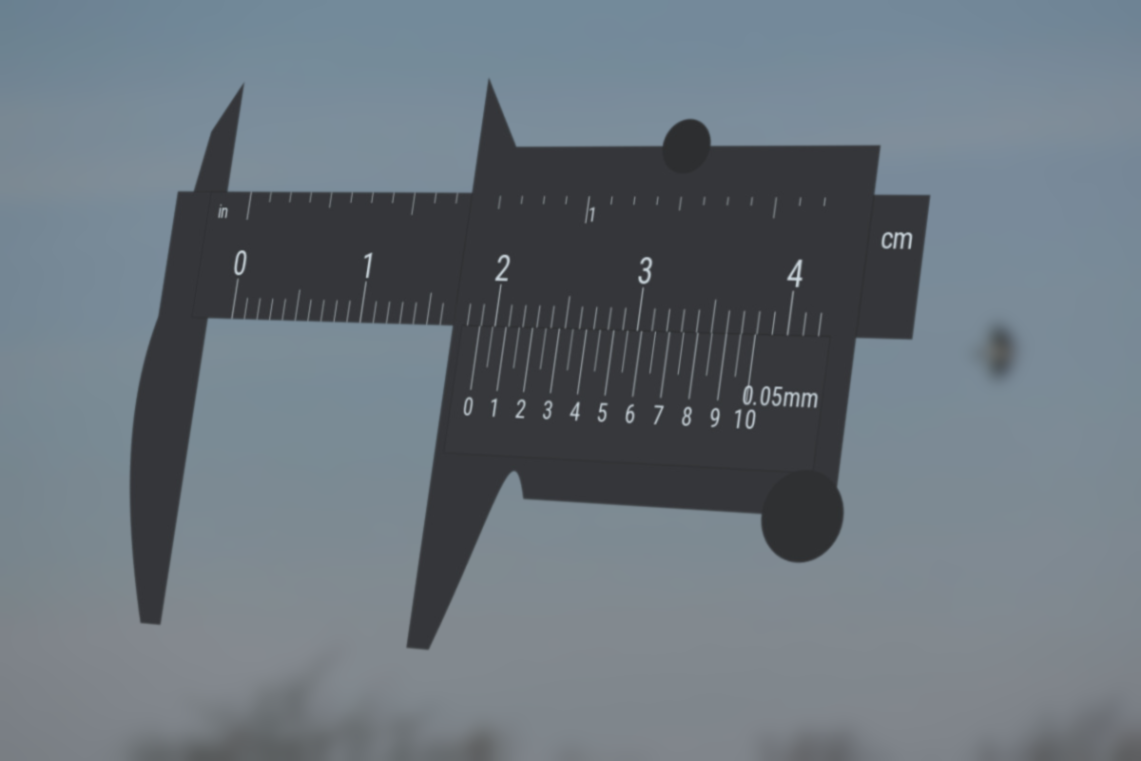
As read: value=18.9 unit=mm
